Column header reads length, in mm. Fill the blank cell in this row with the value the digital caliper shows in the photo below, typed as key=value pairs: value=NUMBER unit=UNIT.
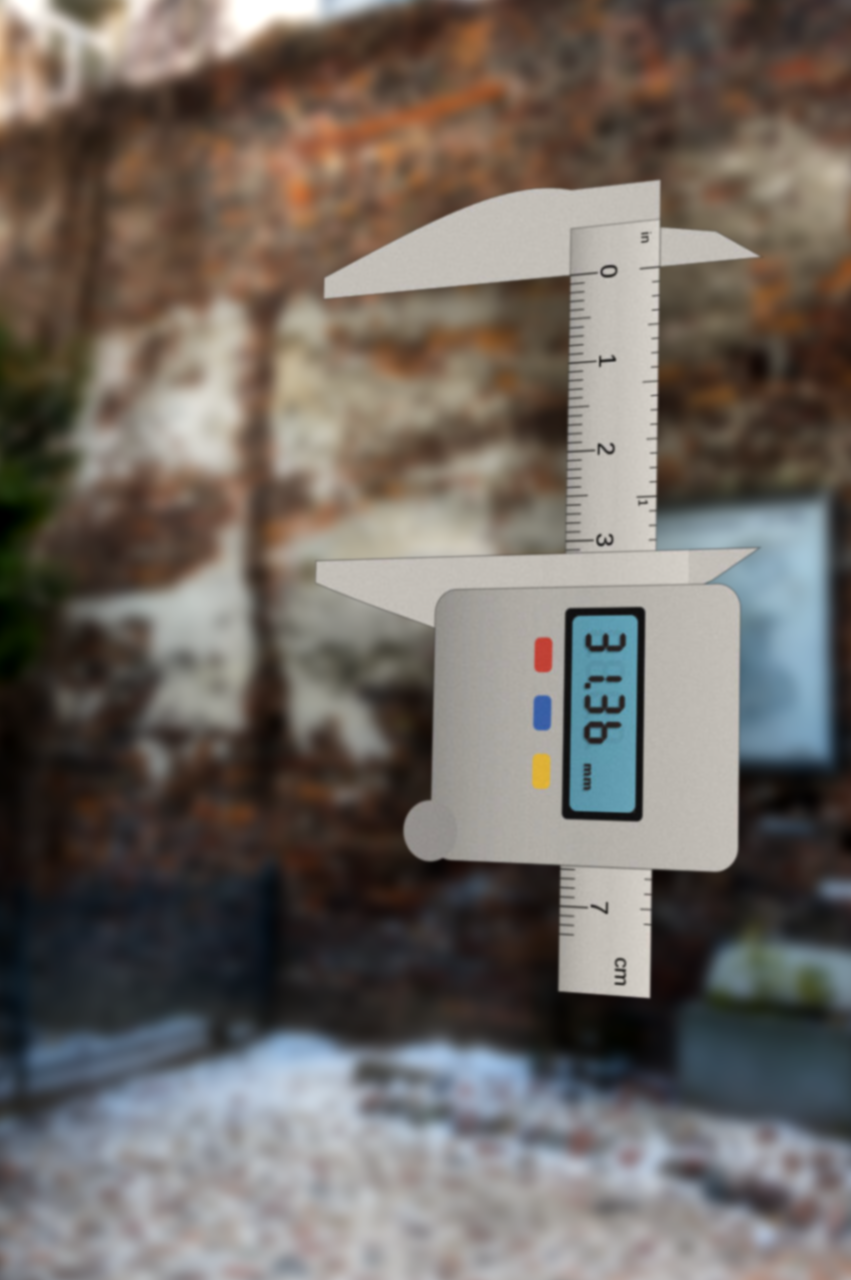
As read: value=31.36 unit=mm
